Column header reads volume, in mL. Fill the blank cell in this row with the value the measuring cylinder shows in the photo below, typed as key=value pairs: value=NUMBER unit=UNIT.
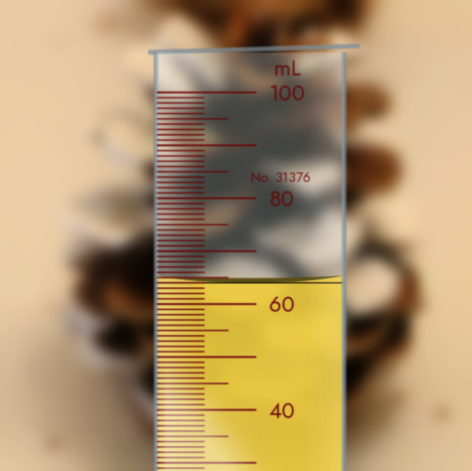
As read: value=64 unit=mL
